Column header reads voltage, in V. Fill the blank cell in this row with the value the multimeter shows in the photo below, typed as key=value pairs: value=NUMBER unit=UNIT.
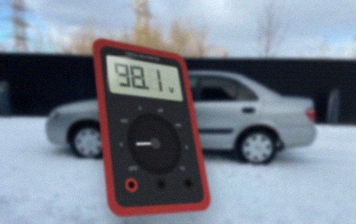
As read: value=98.1 unit=V
